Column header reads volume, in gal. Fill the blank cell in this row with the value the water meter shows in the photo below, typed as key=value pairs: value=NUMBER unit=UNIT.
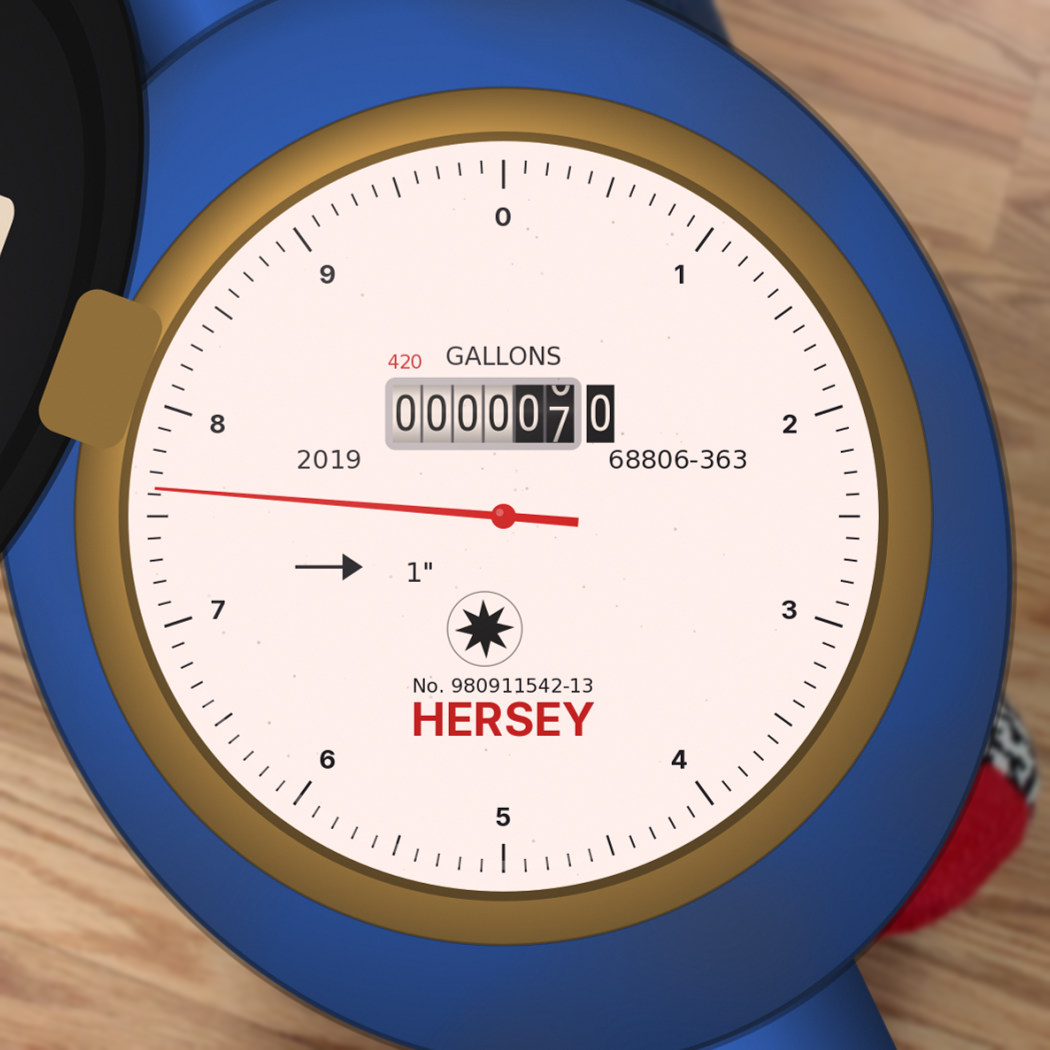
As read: value=67.6 unit=gal
